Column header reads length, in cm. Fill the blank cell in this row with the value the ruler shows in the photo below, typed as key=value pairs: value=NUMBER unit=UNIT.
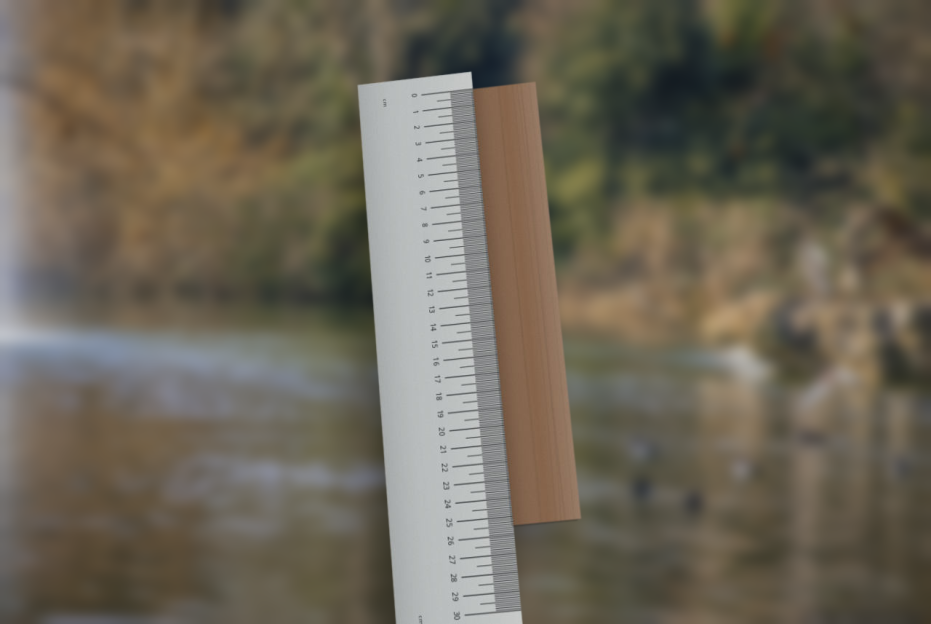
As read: value=25.5 unit=cm
